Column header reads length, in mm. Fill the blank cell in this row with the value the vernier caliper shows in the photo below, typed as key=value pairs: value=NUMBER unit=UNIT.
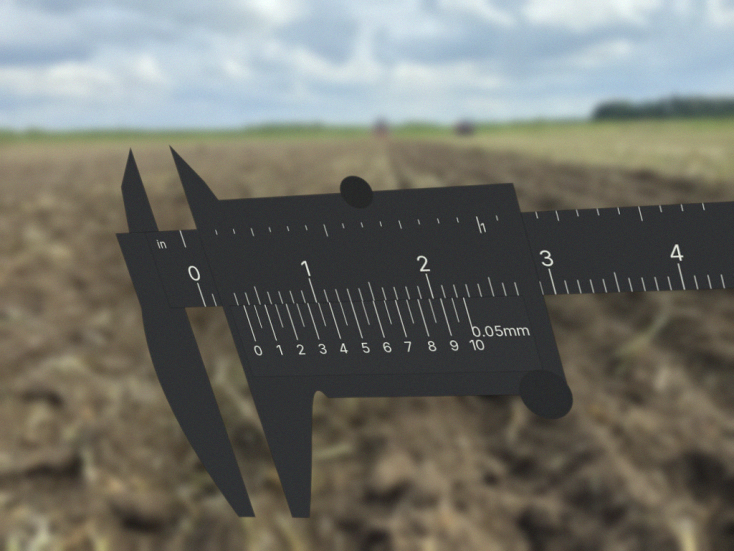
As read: value=3.5 unit=mm
